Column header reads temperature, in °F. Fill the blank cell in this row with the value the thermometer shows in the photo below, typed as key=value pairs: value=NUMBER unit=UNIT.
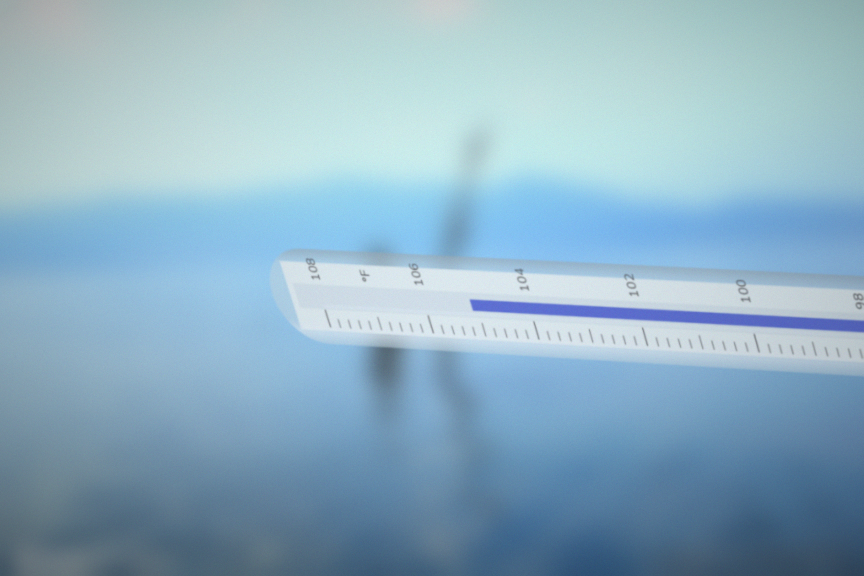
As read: value=105.1 unit=°F
